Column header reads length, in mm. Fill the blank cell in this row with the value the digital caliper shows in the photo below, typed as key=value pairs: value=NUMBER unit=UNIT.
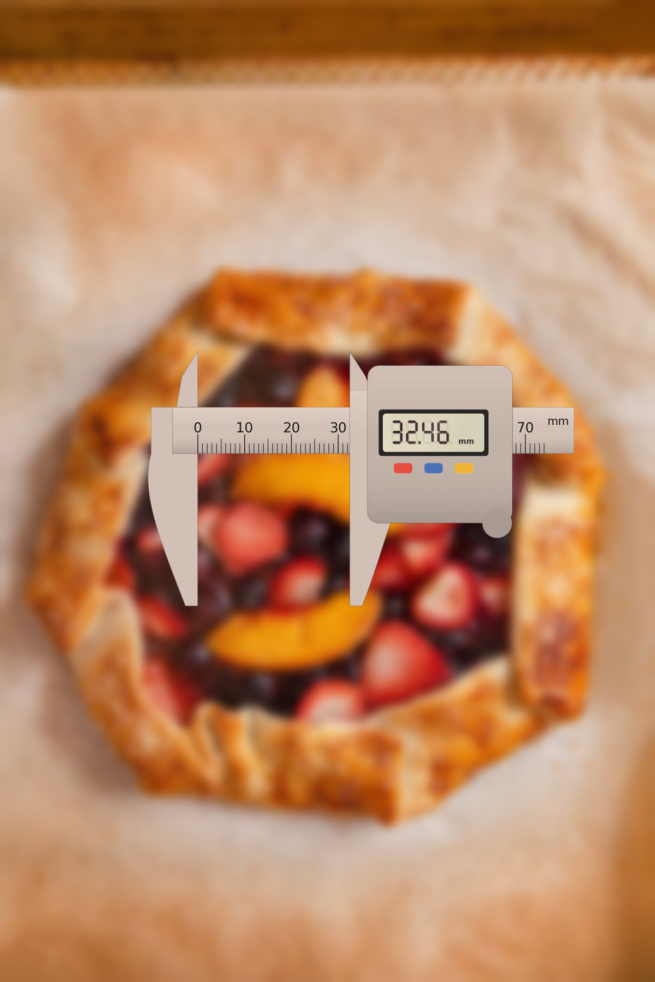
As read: value=32.46 unit=mm
